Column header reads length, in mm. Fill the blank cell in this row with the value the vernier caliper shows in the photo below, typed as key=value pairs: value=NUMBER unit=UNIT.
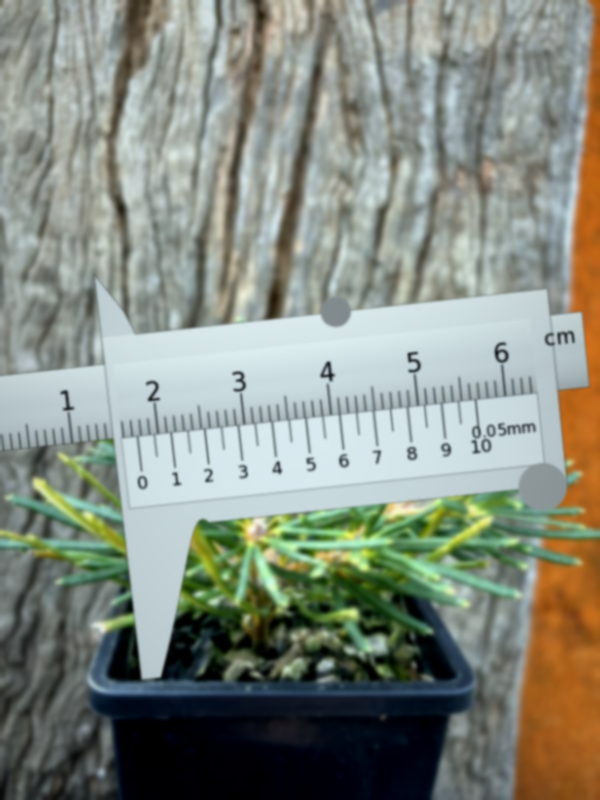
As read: value=17.6 unit=mm
